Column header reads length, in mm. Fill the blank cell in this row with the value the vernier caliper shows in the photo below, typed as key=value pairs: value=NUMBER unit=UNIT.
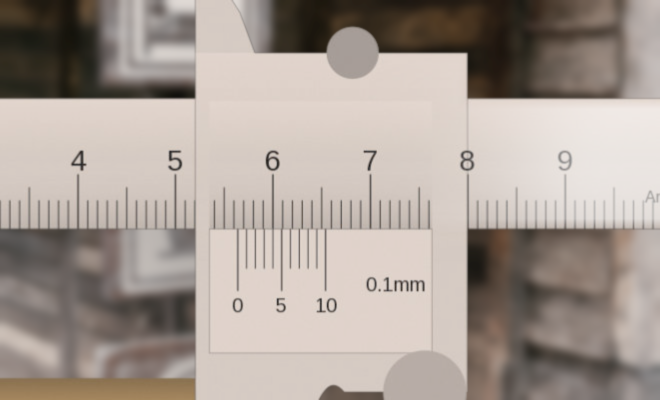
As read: value=56.4 unit=mm
